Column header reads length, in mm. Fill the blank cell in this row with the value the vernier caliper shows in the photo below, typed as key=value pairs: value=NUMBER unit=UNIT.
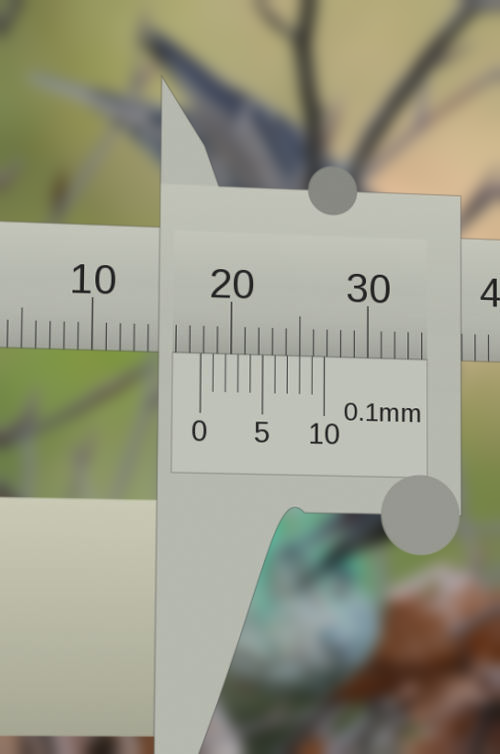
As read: value=17.8 unit=mm
